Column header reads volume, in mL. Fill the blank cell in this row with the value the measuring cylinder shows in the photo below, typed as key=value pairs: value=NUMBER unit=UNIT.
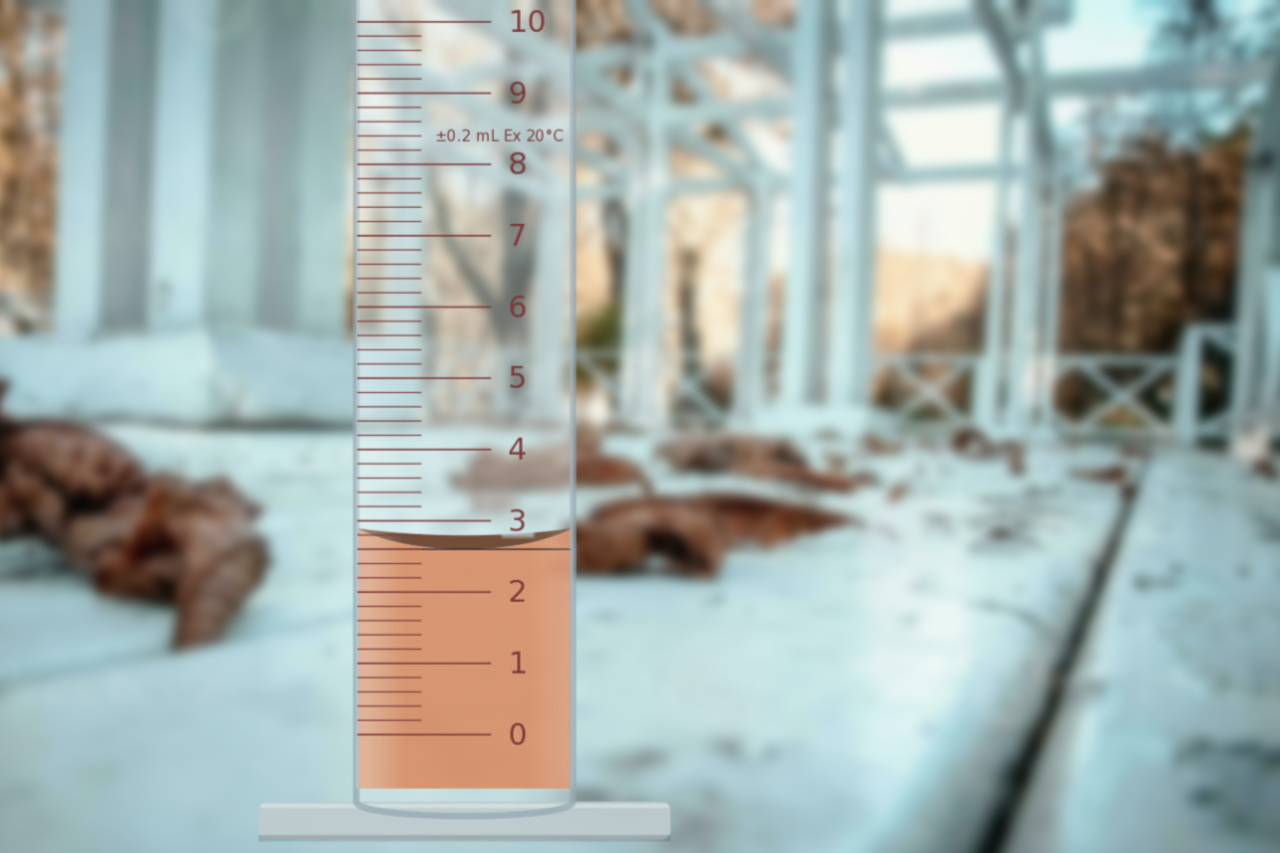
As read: value=2.6 unit=mL
